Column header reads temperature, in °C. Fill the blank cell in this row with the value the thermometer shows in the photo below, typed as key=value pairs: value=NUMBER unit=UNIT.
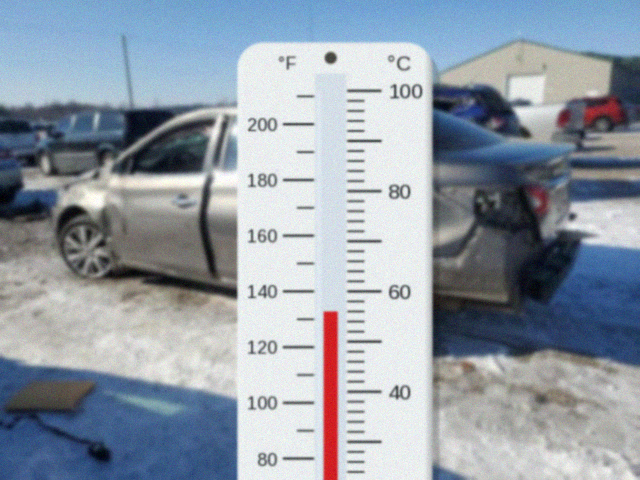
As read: value=56 unit=°C
